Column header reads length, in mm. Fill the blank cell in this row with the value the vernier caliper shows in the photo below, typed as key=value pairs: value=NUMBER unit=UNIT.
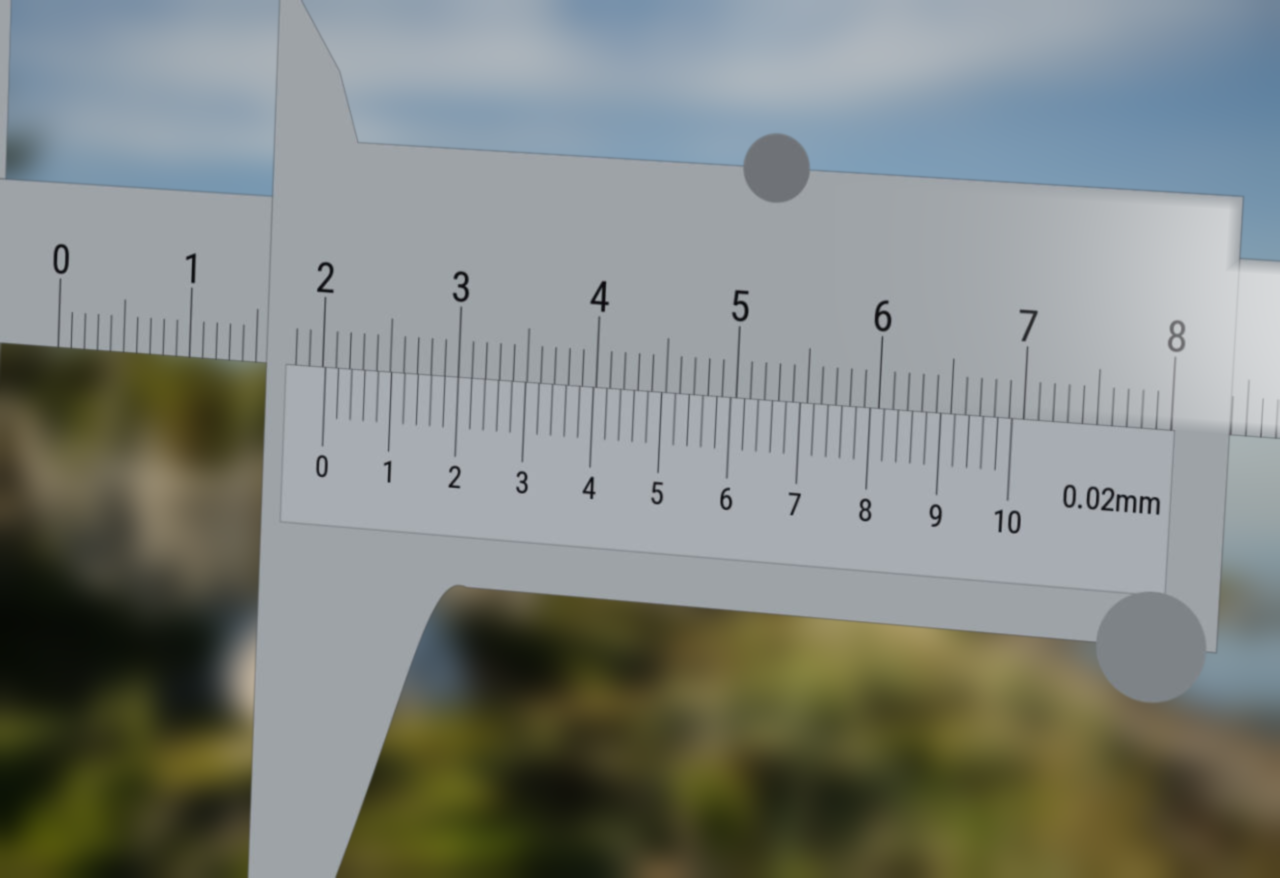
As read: value=20.2 unit=mm
